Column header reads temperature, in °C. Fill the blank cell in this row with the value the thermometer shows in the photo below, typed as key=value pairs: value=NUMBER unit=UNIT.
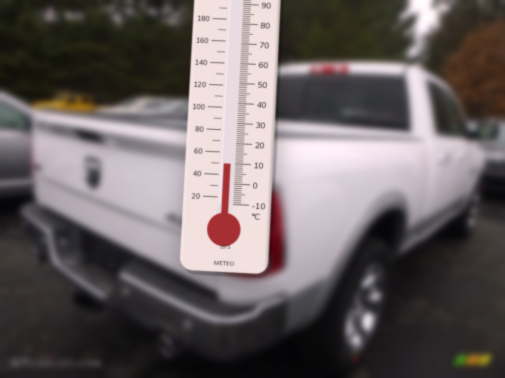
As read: value=10 unit=°C
